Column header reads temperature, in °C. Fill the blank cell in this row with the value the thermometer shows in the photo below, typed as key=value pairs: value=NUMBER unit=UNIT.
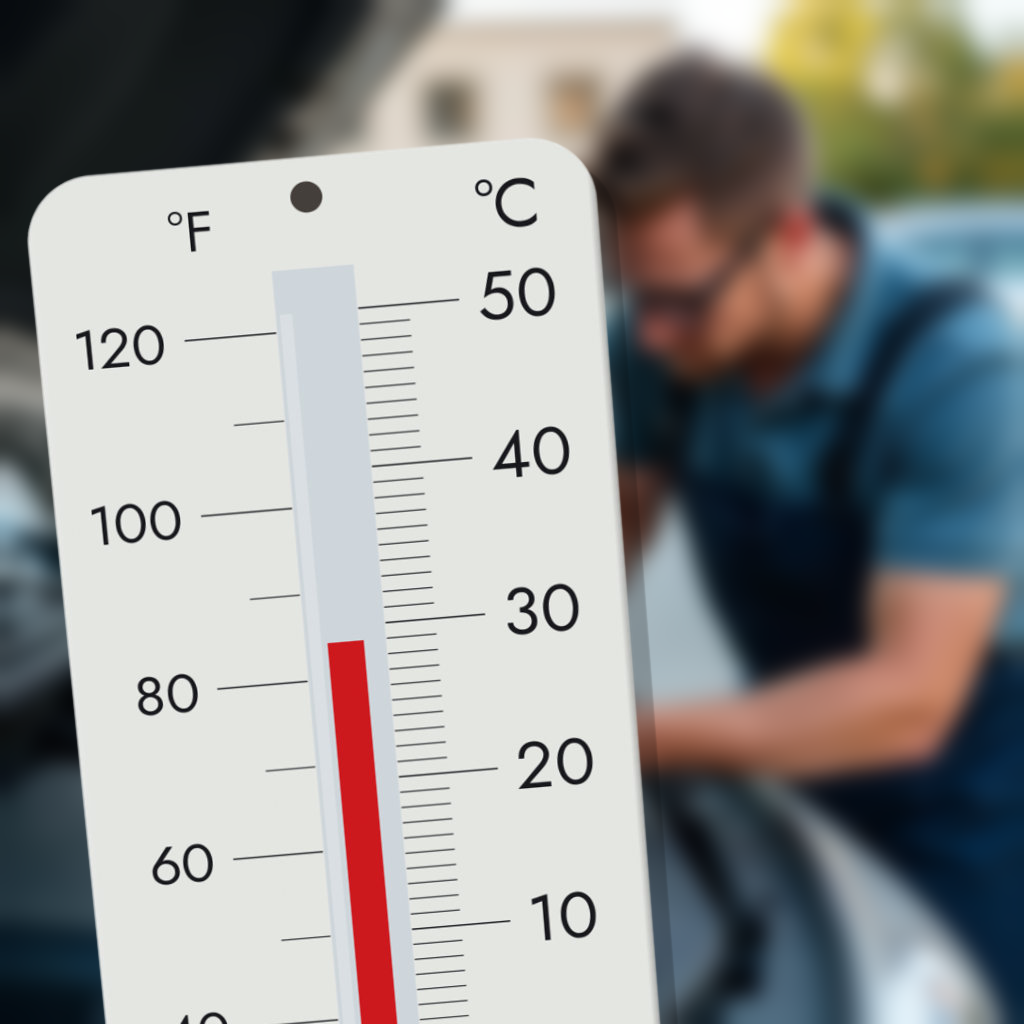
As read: value=29 unit=°C
